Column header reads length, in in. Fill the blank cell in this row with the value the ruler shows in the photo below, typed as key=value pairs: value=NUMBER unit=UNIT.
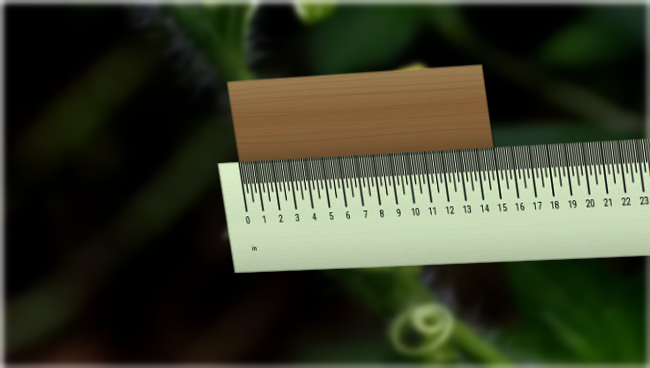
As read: value=15 unit=in
